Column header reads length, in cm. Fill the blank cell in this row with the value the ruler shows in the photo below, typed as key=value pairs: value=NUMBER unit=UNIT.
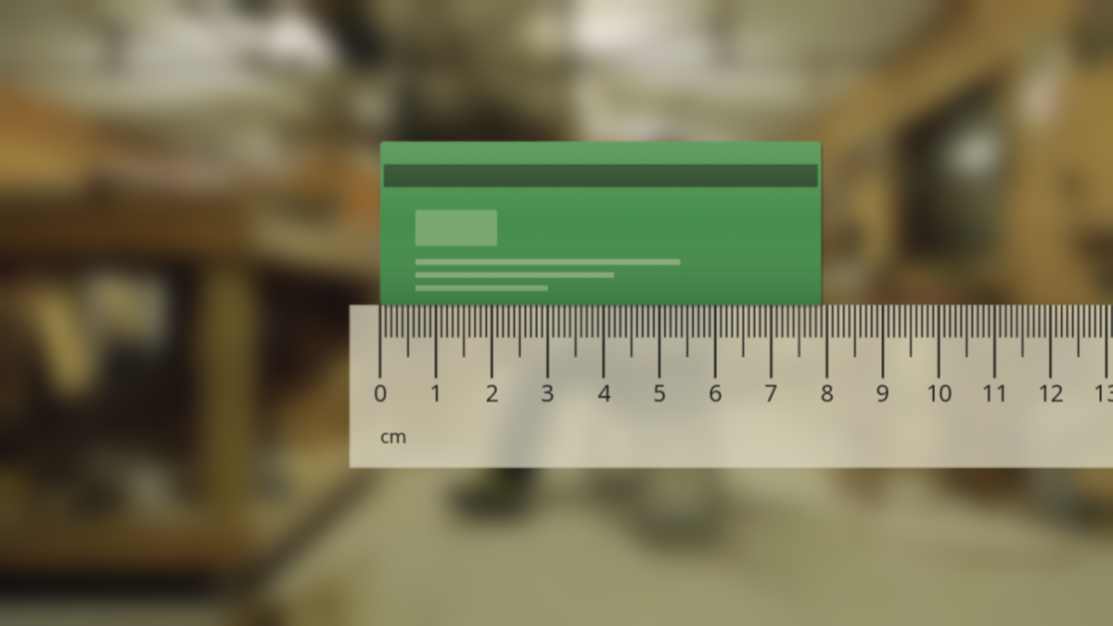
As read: value=7.9 unit=cm
